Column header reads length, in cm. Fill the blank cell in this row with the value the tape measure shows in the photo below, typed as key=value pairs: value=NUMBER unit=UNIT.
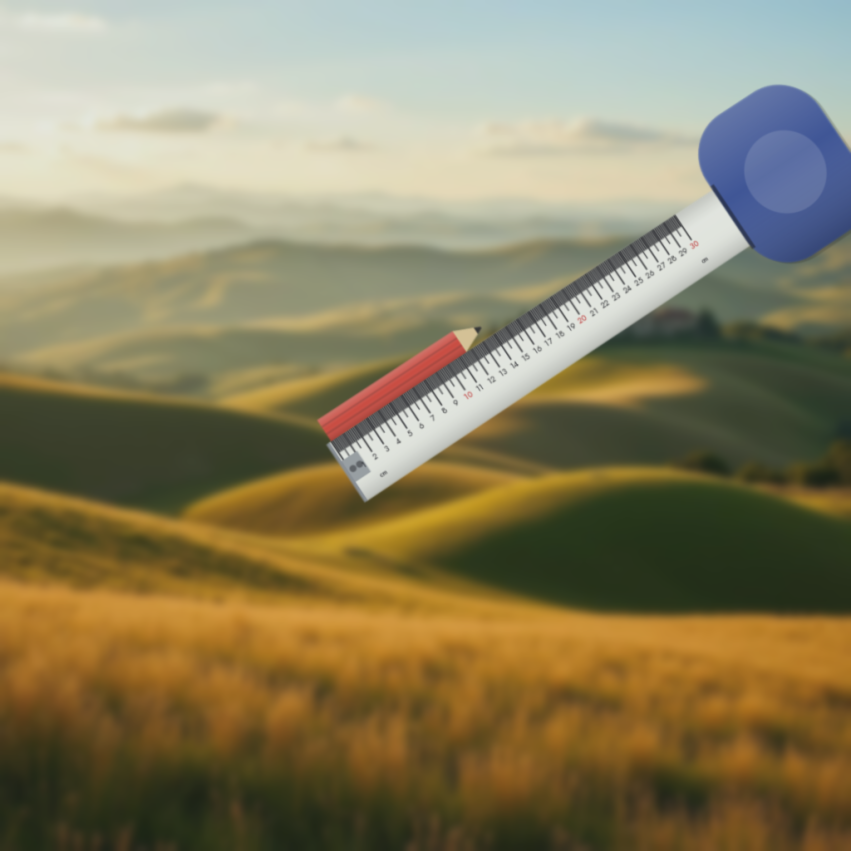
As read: value=13.5 unit=cm
